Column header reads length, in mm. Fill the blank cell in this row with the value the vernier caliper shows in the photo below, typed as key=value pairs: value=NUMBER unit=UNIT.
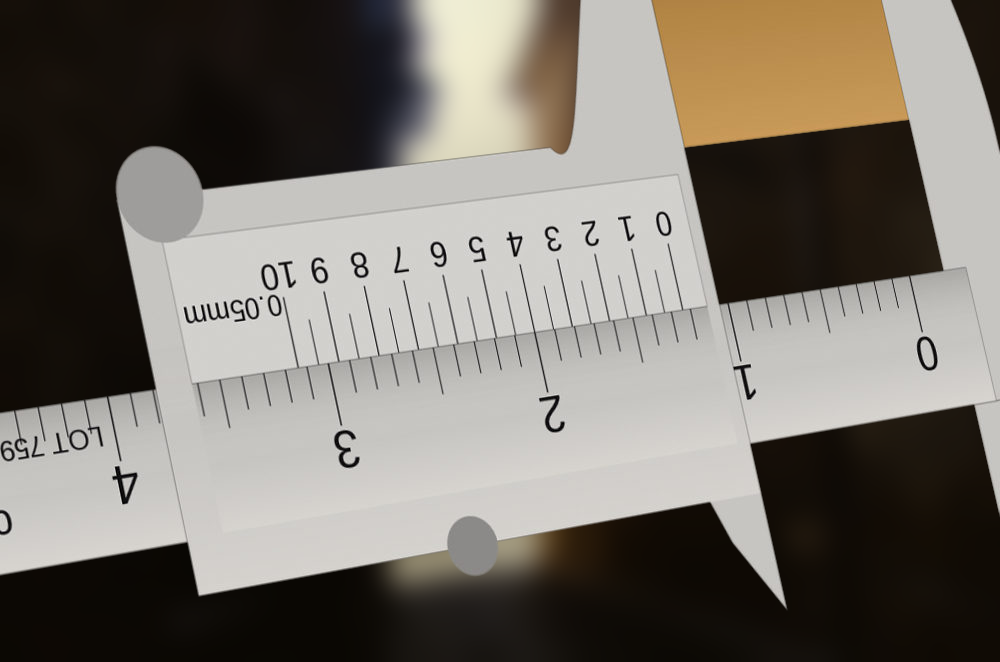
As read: value=12.4 unit=mm
